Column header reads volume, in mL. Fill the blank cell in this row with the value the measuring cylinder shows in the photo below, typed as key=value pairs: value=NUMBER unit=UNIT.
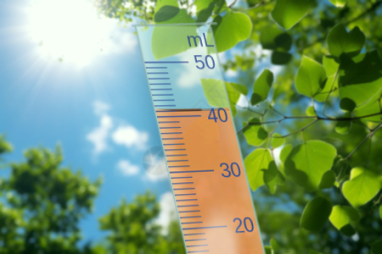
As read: value=41 unit=mL
